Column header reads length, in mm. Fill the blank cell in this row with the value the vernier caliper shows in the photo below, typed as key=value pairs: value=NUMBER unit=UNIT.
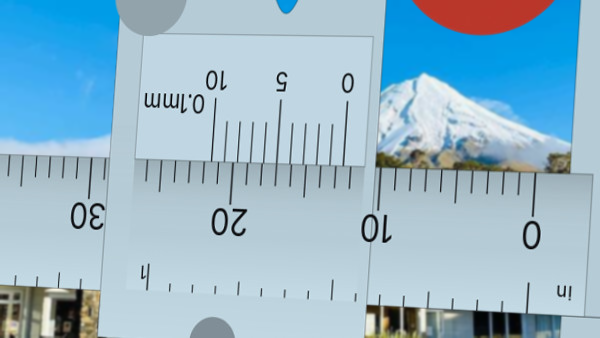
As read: value=12.5 unit=mm
